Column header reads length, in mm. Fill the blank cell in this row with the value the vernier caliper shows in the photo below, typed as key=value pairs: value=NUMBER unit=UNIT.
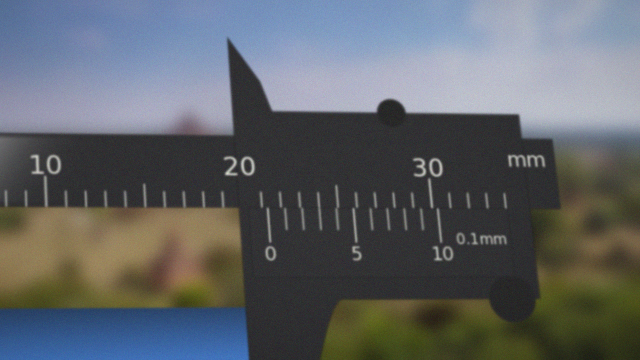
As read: value=21.3 unit=mm
